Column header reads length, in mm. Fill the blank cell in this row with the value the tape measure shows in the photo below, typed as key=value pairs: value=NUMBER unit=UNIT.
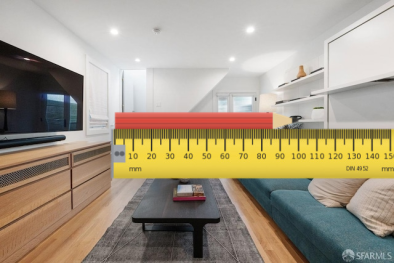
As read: value=100 unit=mm
